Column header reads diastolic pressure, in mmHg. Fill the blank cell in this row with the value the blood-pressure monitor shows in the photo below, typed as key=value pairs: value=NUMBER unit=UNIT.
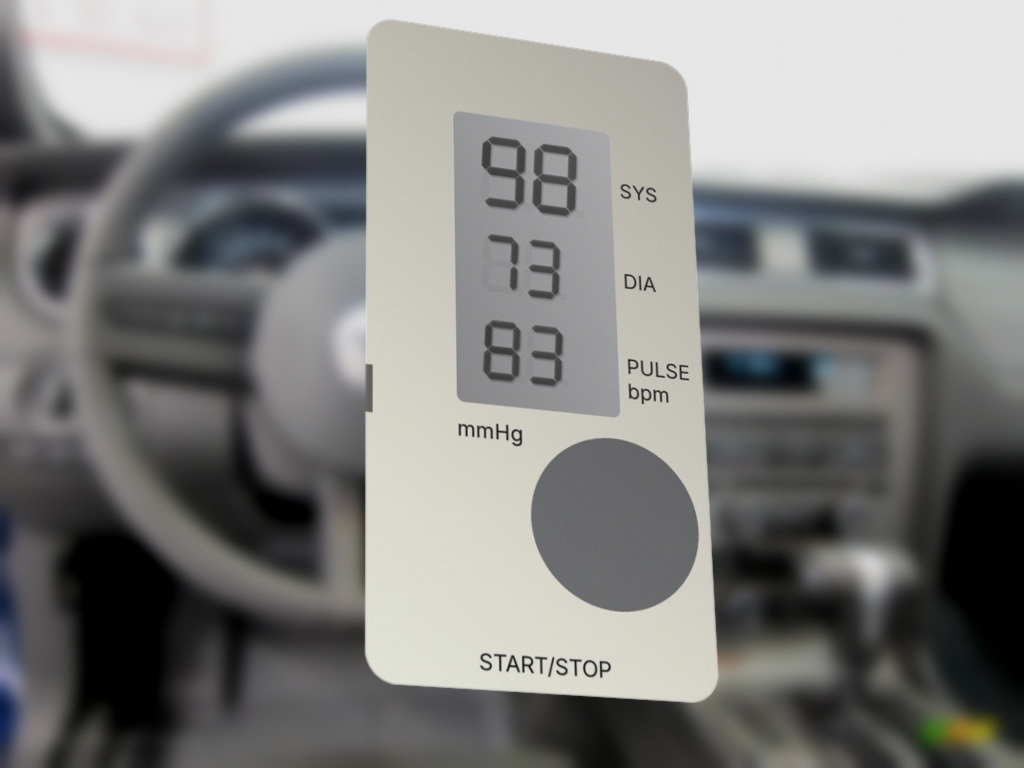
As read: value=73 unit=mmHg
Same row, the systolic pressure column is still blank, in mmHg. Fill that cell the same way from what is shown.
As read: value=98 unit=mmHg
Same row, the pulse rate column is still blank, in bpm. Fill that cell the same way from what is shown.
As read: value=83 unit=bpm
